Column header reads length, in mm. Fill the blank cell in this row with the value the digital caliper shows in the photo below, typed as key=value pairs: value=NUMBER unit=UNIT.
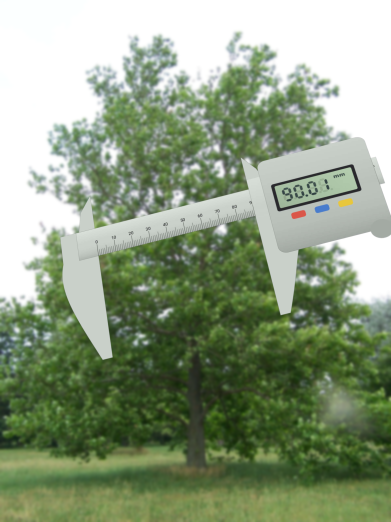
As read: value=90.01 unit=mm
